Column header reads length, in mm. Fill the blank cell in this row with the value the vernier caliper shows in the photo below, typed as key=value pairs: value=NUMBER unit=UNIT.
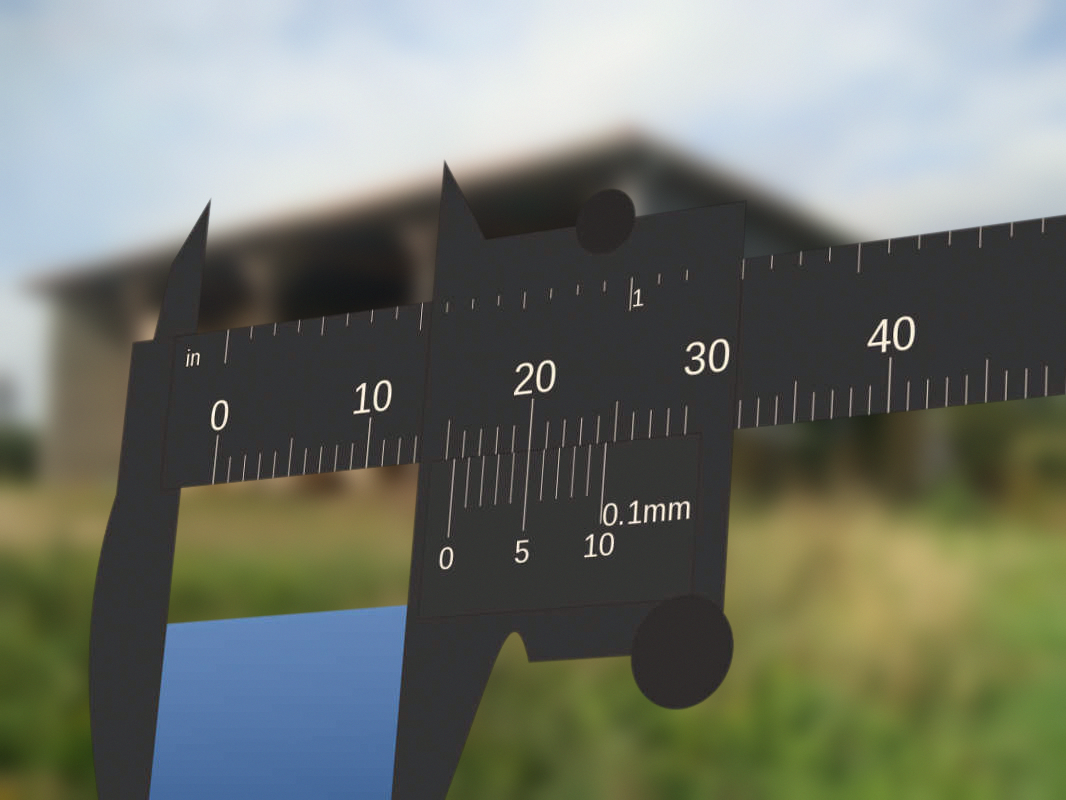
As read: value=15.5 unit=mm
